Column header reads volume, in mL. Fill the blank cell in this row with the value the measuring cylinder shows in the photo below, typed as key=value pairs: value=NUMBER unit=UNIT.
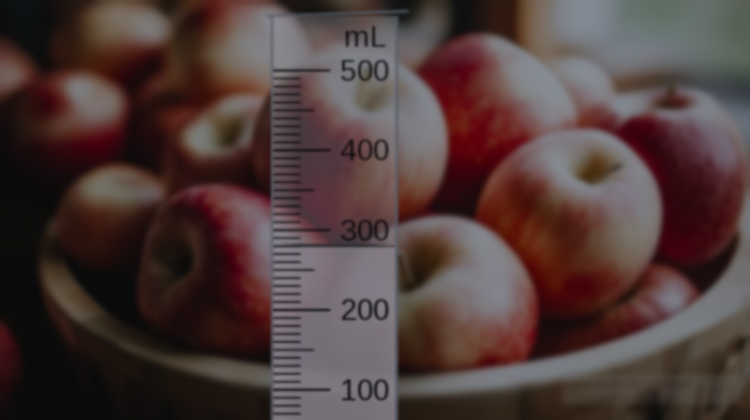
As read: value=280 unit=mL
